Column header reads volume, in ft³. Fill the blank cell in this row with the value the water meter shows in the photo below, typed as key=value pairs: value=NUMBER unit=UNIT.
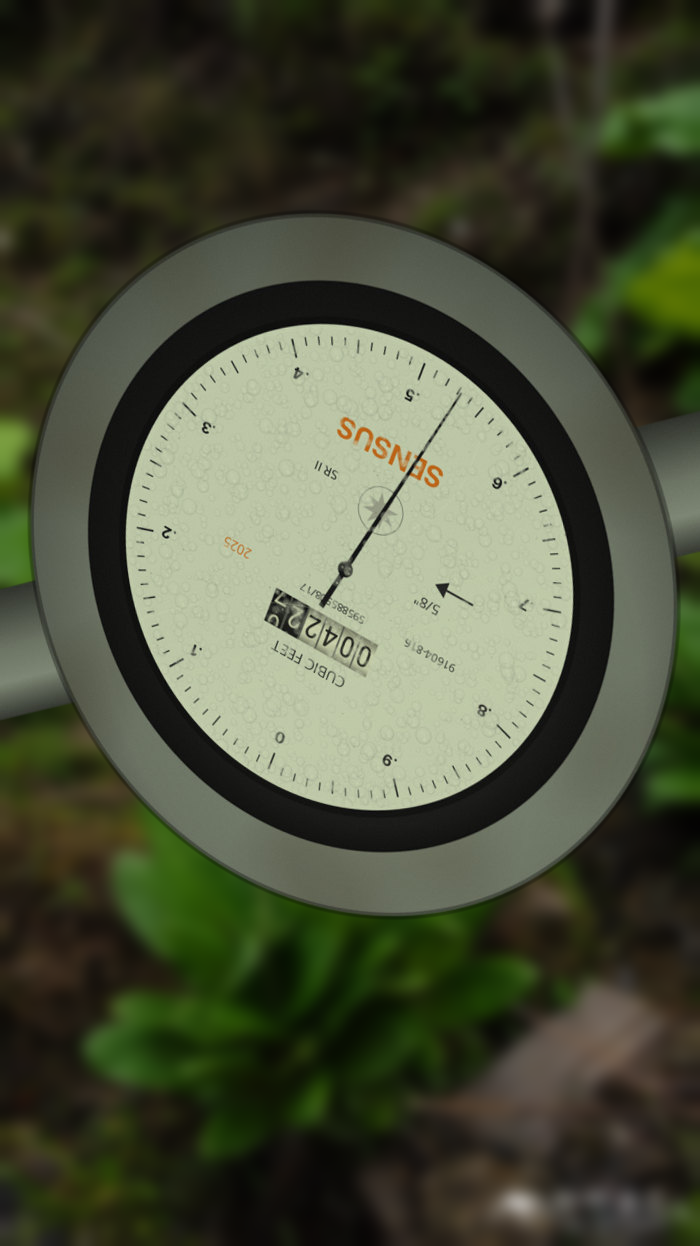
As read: value=4226.53 unit=ft³
